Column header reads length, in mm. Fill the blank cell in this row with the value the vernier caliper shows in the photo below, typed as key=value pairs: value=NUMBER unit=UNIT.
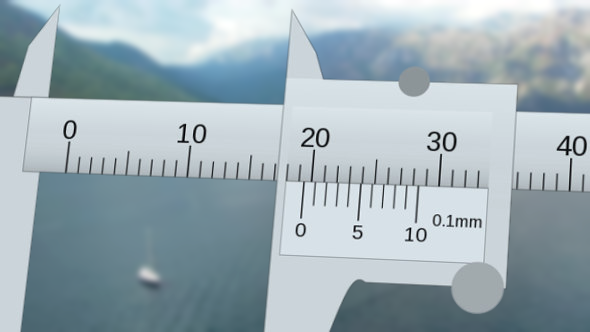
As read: value=19.4 unit=mm
